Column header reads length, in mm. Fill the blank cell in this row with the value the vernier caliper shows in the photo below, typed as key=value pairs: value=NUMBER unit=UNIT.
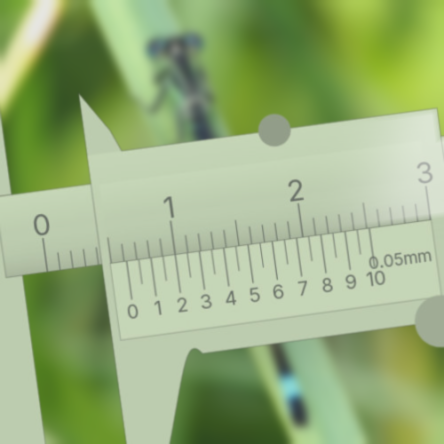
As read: value=6.2 unit=mm
